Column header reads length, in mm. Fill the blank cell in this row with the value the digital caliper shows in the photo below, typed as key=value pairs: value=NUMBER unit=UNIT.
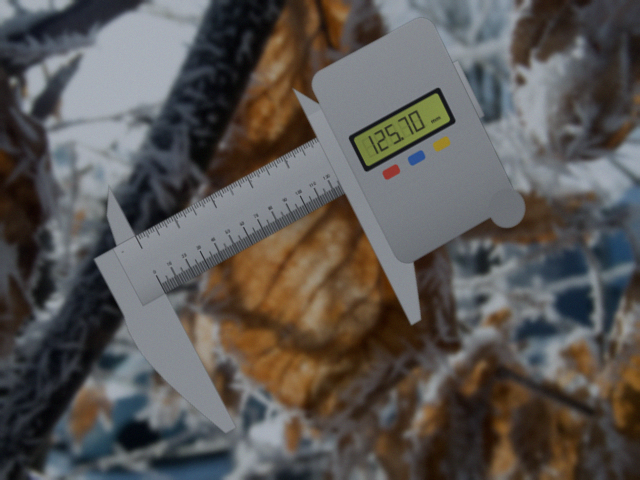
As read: value=125.70 unit=mm
